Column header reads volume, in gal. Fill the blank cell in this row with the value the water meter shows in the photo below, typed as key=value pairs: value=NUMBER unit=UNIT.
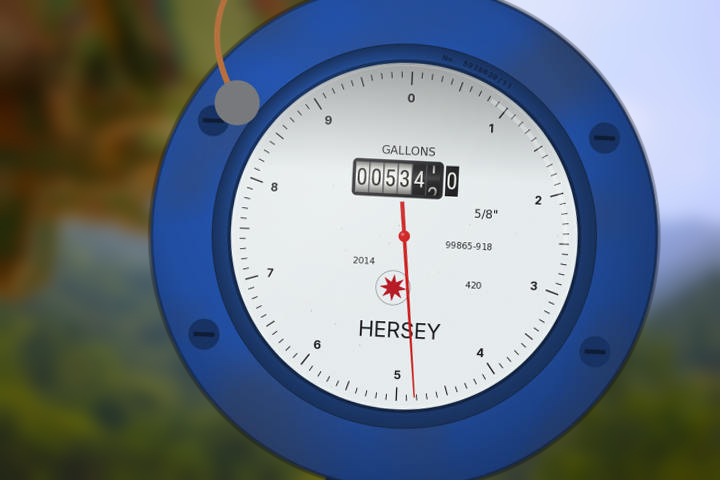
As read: value=53414.8 unit=gal
